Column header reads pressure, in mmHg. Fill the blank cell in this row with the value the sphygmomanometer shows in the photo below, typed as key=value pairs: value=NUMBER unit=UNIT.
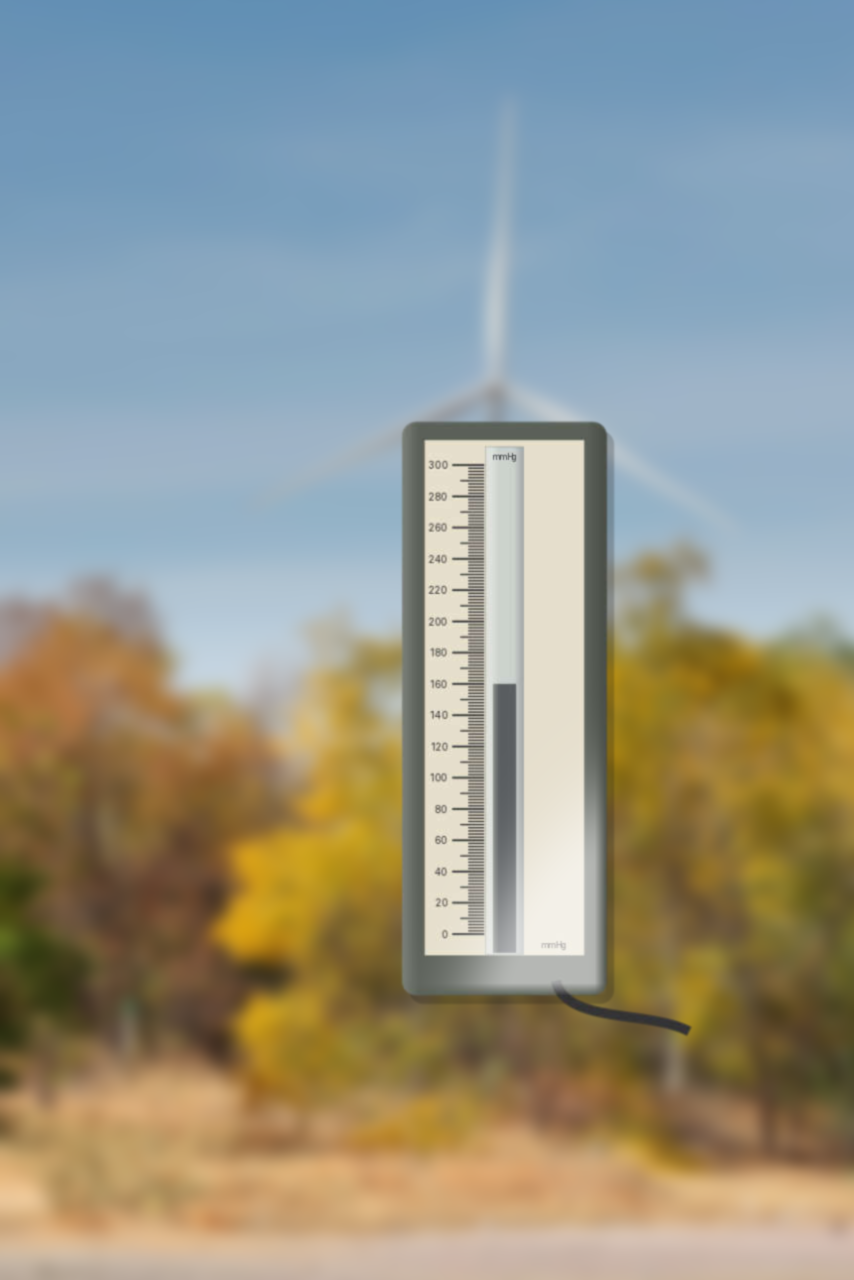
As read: value=160 unit=mmHg
